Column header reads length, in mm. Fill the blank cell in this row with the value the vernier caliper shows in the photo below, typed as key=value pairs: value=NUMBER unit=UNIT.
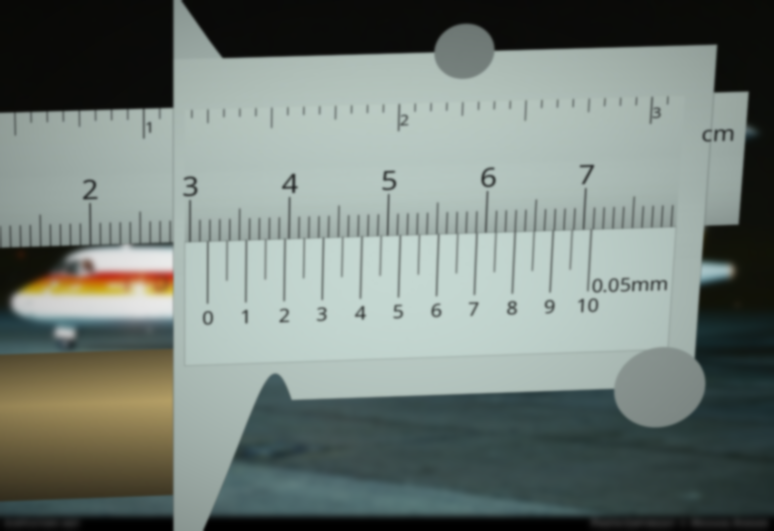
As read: value=31.8 unit=mm
